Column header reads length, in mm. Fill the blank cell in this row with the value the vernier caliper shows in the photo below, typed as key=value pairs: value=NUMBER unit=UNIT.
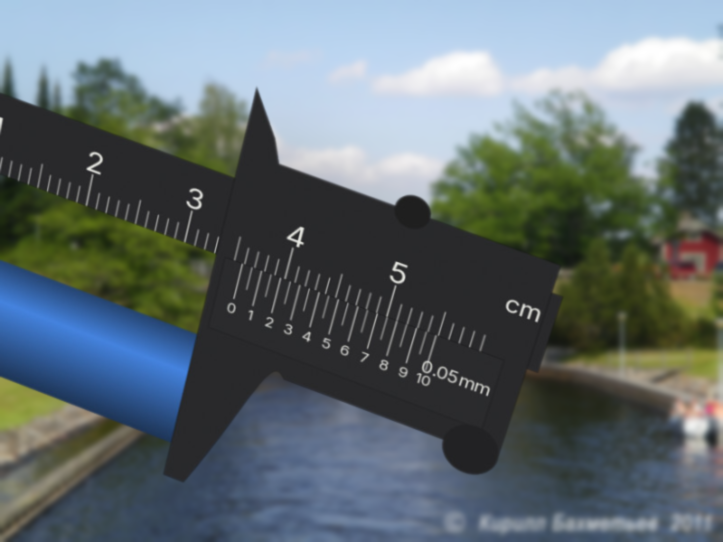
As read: value=35.8 unit=mm
